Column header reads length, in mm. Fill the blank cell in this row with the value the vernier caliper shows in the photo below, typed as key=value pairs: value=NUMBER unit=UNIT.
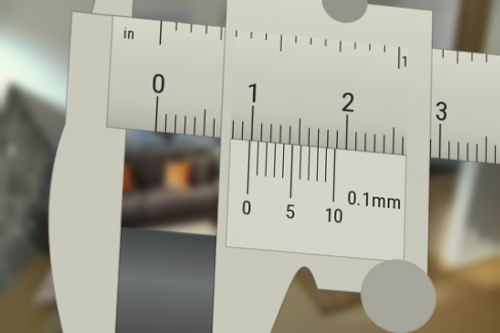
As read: value=9.8 unit=mm
